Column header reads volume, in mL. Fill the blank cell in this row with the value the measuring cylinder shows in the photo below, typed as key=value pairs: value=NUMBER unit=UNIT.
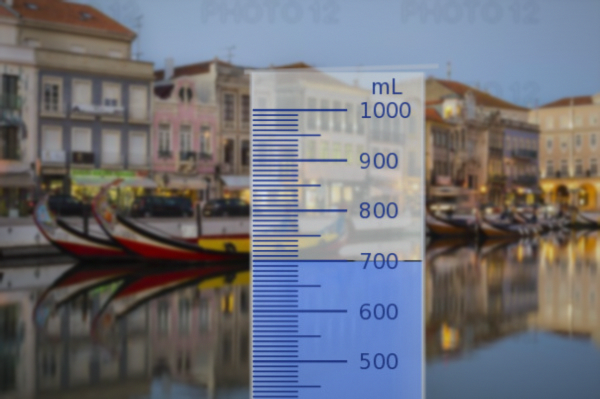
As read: value=700 unit=mL
